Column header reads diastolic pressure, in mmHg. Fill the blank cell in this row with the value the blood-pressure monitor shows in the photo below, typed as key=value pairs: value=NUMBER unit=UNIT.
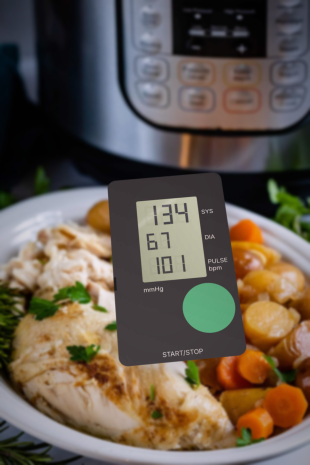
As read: value=67 unit=mmHg
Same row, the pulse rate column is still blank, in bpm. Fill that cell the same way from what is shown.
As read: value=101 unit=bpm
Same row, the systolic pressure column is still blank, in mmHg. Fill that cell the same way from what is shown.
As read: value=134 unit=mmHg
